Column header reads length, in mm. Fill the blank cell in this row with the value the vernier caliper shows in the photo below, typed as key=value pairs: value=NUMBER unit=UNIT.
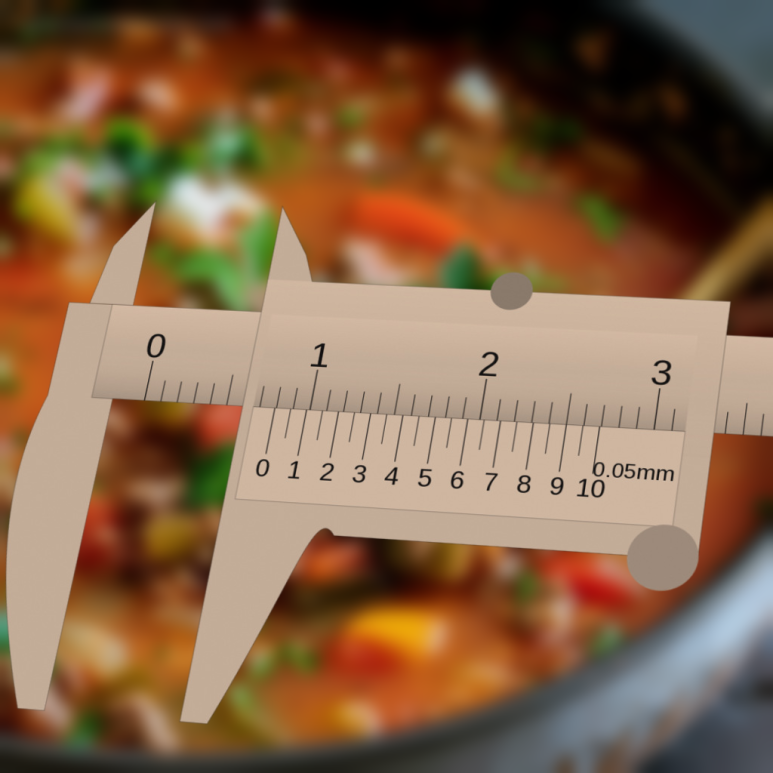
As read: value=7.9 unit=mm
